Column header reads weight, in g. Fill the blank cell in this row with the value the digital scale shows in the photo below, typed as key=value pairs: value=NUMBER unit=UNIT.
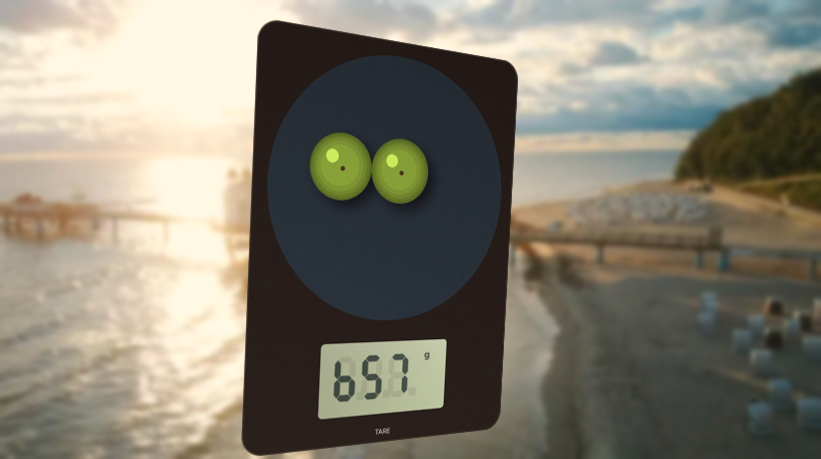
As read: value=657 unit=g
